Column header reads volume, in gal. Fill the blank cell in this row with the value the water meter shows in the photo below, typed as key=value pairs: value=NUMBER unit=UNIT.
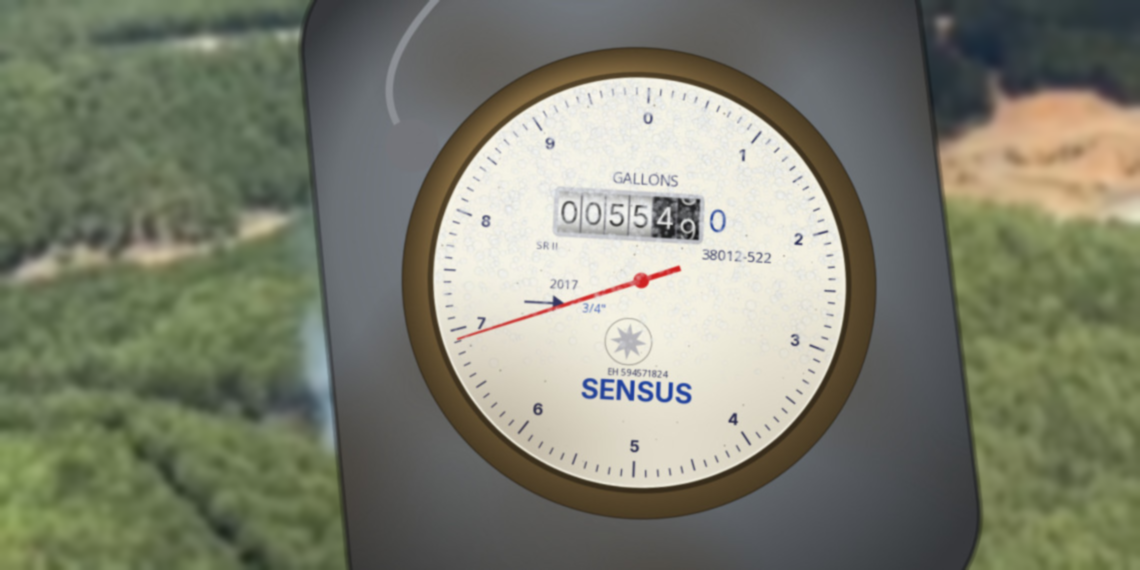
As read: value=55486.9 unit=gal
